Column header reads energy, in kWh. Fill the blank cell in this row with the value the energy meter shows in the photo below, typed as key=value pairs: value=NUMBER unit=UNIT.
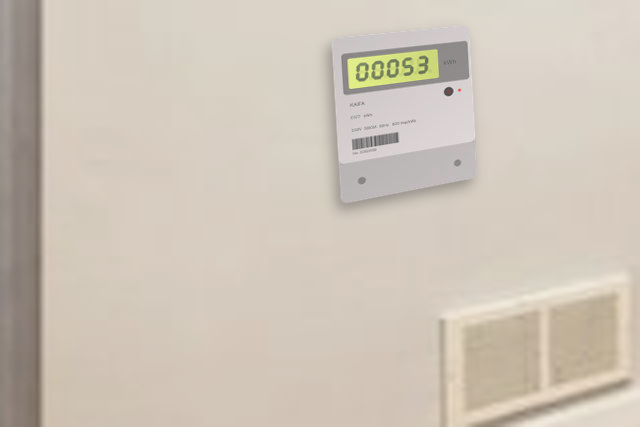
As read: value=53 unit=kWh
